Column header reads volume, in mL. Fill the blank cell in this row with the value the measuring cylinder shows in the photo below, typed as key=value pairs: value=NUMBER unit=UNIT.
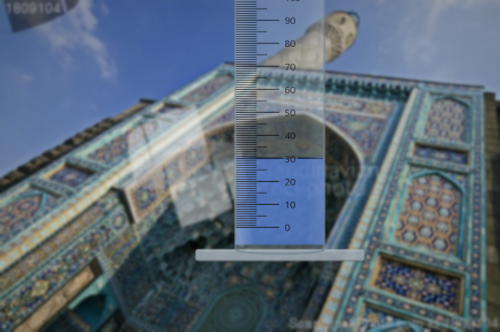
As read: value=30 unit=mL
